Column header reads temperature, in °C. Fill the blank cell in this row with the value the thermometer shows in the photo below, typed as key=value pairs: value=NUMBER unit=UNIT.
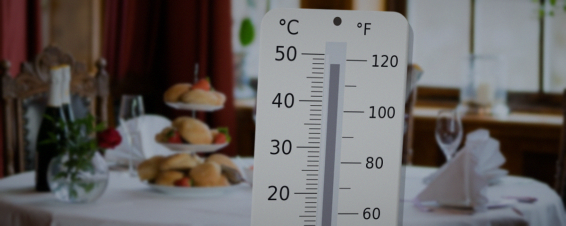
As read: value=48 unit=°C
